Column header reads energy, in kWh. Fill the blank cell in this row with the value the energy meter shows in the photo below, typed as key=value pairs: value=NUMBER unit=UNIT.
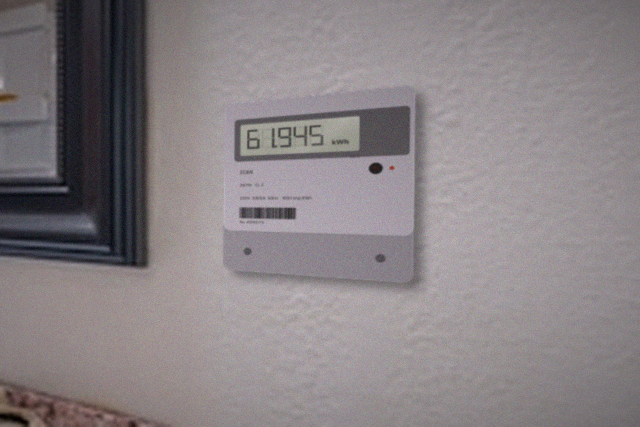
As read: value=61.945 unit=kWh
